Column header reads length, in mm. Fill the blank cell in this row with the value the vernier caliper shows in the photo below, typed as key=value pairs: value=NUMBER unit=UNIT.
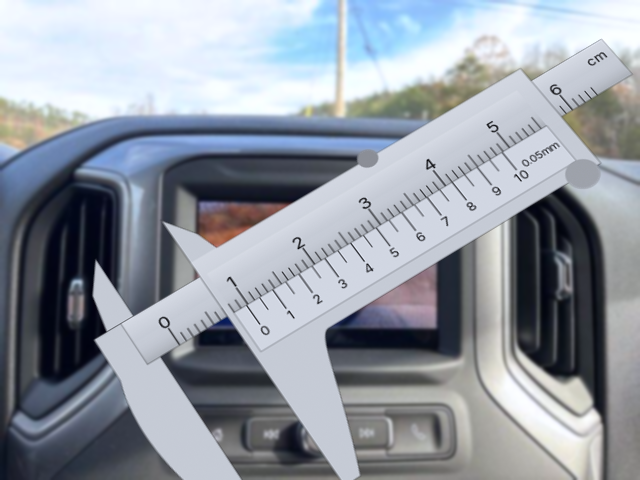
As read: value=9.8 unit=mm
